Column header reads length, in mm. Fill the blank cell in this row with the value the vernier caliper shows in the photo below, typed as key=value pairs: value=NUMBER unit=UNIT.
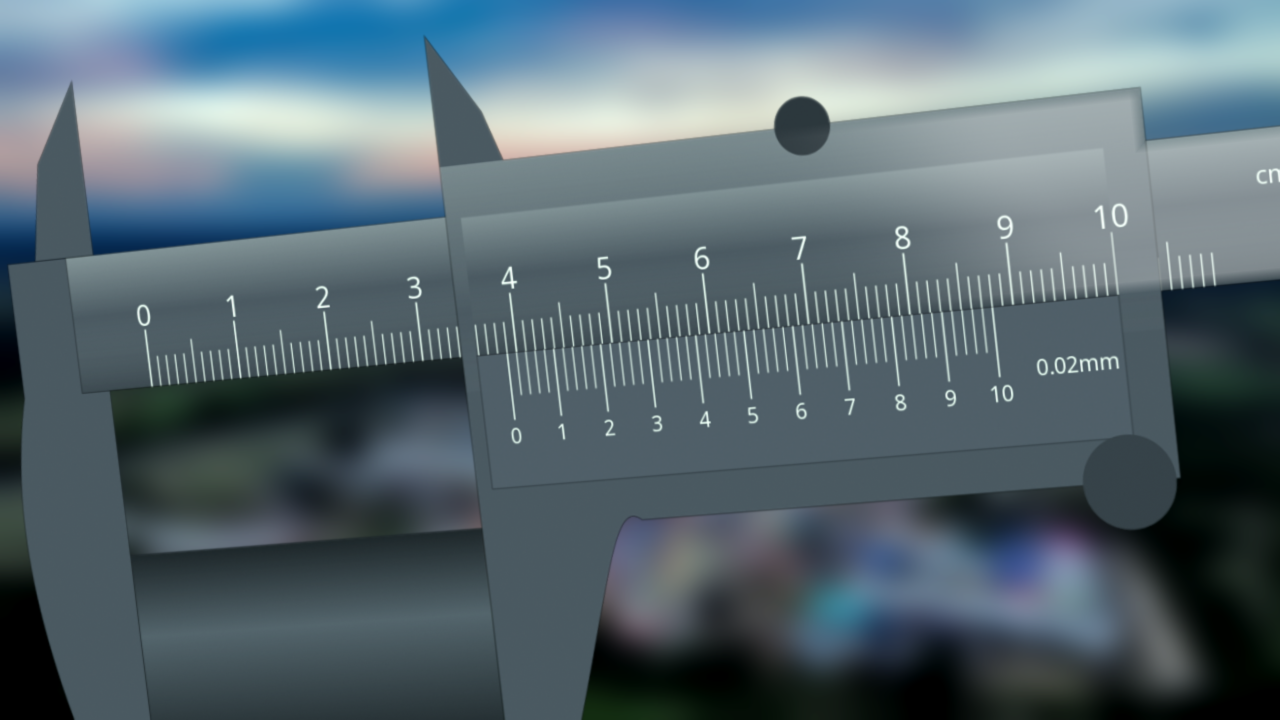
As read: value=39.0 unit=mm
